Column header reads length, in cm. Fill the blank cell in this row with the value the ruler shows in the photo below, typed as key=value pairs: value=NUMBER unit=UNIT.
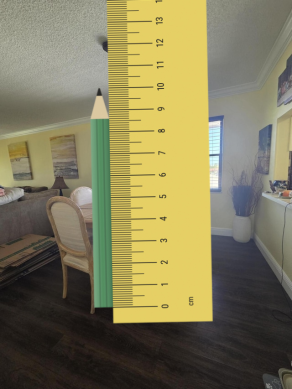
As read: value=10 unit=cm
